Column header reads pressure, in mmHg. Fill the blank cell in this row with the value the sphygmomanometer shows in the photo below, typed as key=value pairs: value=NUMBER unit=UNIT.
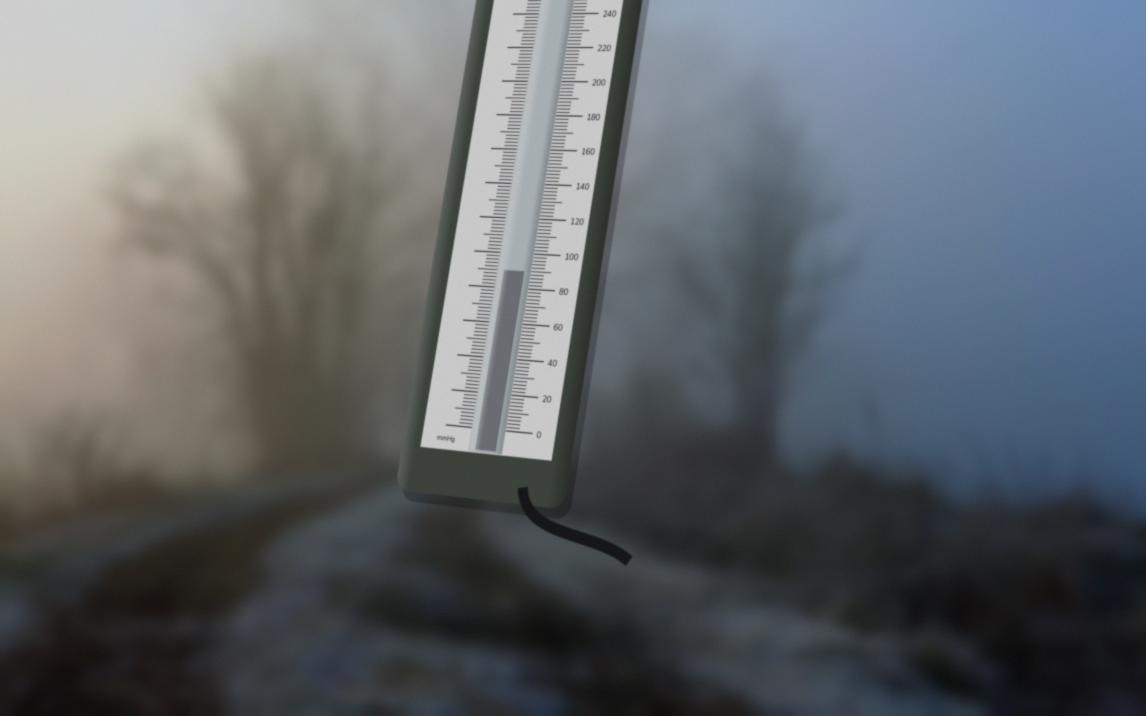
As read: value=90 unit=mmHg
